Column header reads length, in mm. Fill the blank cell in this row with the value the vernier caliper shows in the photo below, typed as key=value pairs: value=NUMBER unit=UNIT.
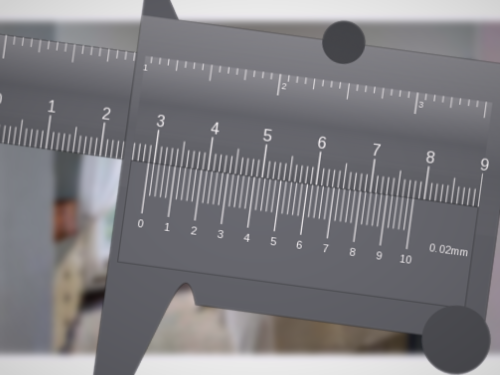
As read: value=29.0 unit=mm
